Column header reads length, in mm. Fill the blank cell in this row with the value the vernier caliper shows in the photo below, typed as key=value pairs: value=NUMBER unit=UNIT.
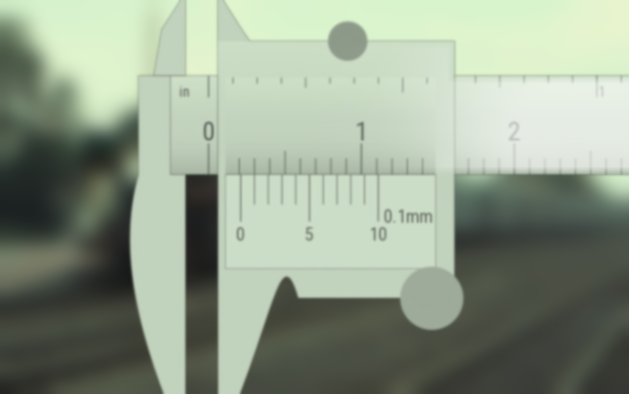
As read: value=2.1 unit=mm
